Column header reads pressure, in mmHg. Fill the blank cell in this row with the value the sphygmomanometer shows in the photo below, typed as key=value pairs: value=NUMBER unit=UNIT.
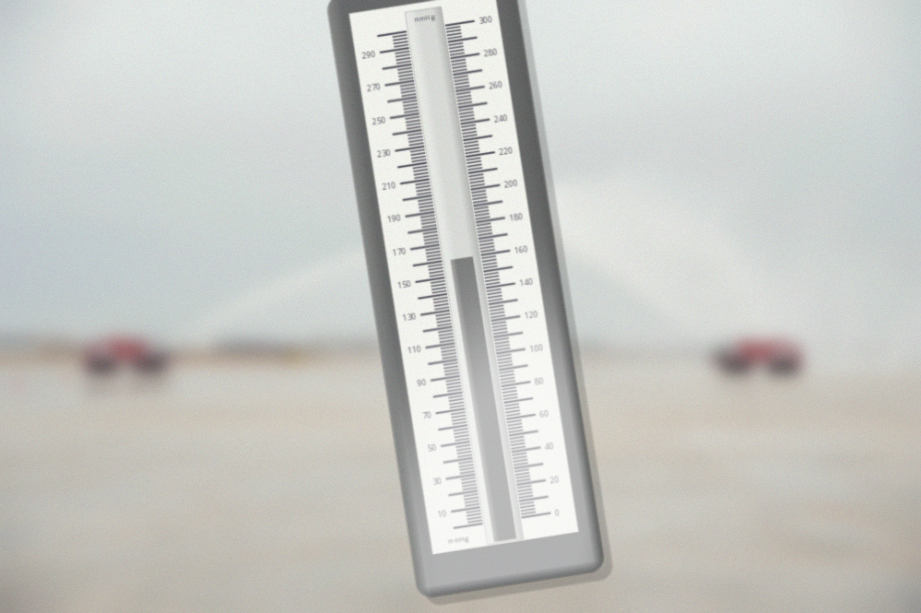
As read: value=160 unit=mmHg
